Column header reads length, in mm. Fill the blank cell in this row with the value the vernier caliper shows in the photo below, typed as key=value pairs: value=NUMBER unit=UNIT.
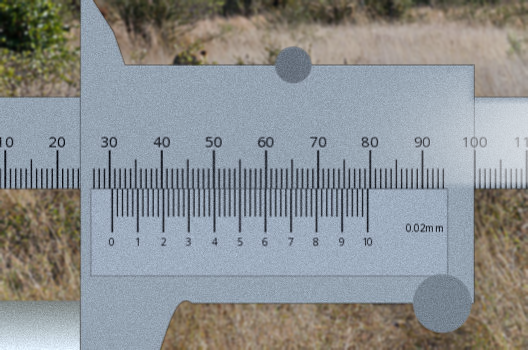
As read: value=30.5 unit=mm
